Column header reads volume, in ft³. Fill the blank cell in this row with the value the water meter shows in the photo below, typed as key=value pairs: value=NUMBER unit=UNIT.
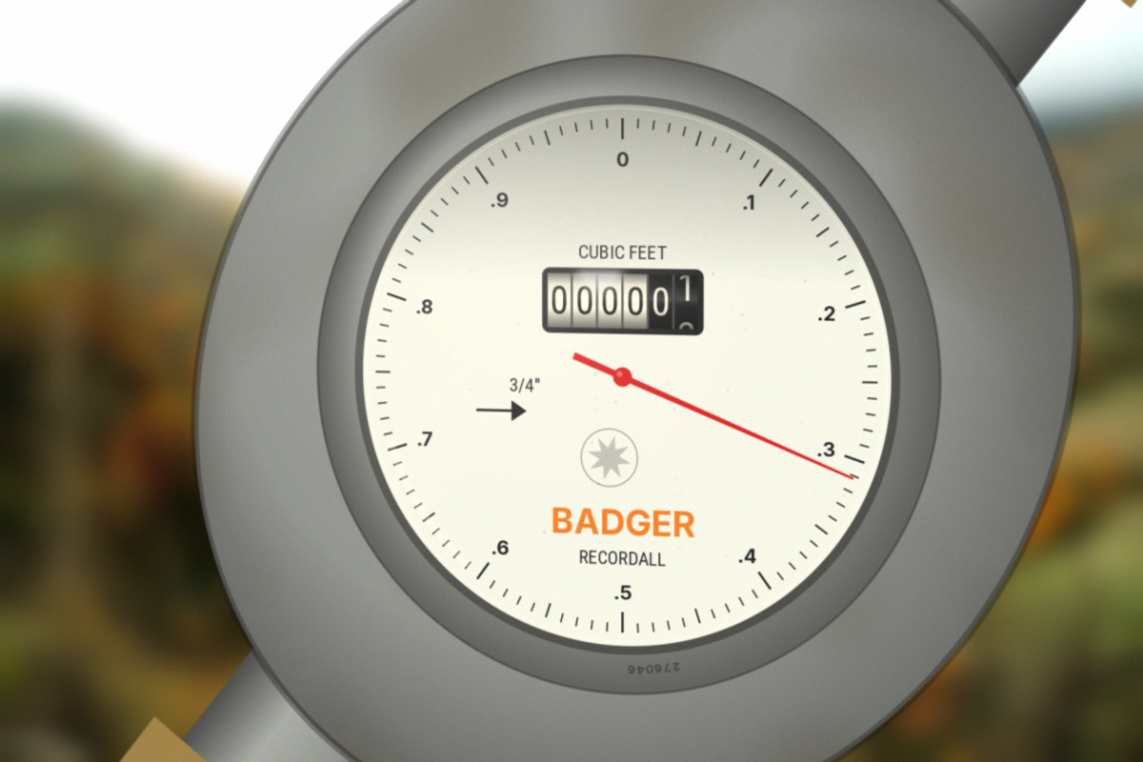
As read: value=1.31 unit=ft³
